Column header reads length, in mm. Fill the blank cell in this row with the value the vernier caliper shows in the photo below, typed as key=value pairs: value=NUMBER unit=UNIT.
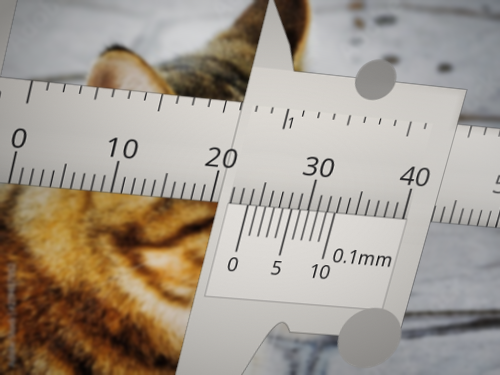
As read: value=23.8 unit=mm
